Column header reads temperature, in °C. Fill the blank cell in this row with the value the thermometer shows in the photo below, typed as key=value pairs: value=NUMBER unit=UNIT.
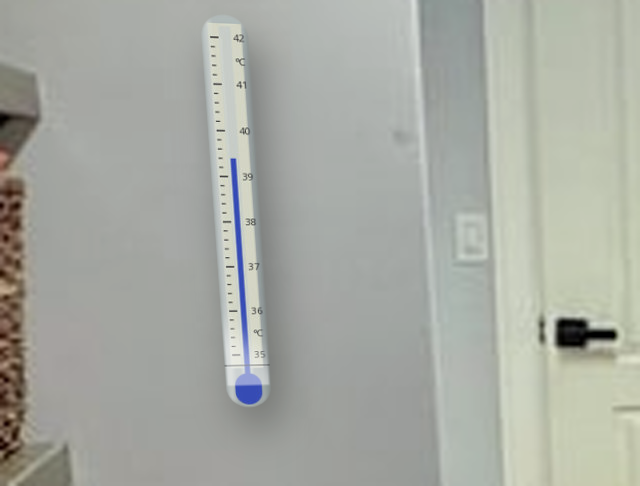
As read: value=39.4 unit=°C
